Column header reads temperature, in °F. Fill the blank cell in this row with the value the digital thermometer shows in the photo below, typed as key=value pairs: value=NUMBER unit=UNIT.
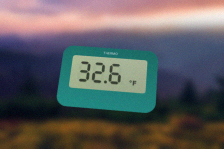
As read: value=32.6 unit=°F
